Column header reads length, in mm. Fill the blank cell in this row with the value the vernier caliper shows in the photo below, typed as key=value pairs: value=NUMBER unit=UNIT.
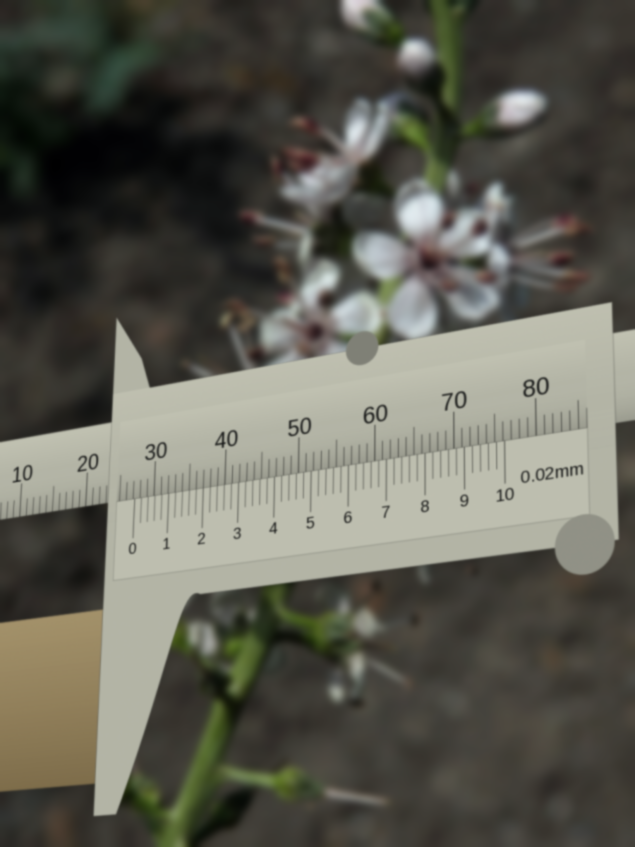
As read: value=27.2 unit=mm
